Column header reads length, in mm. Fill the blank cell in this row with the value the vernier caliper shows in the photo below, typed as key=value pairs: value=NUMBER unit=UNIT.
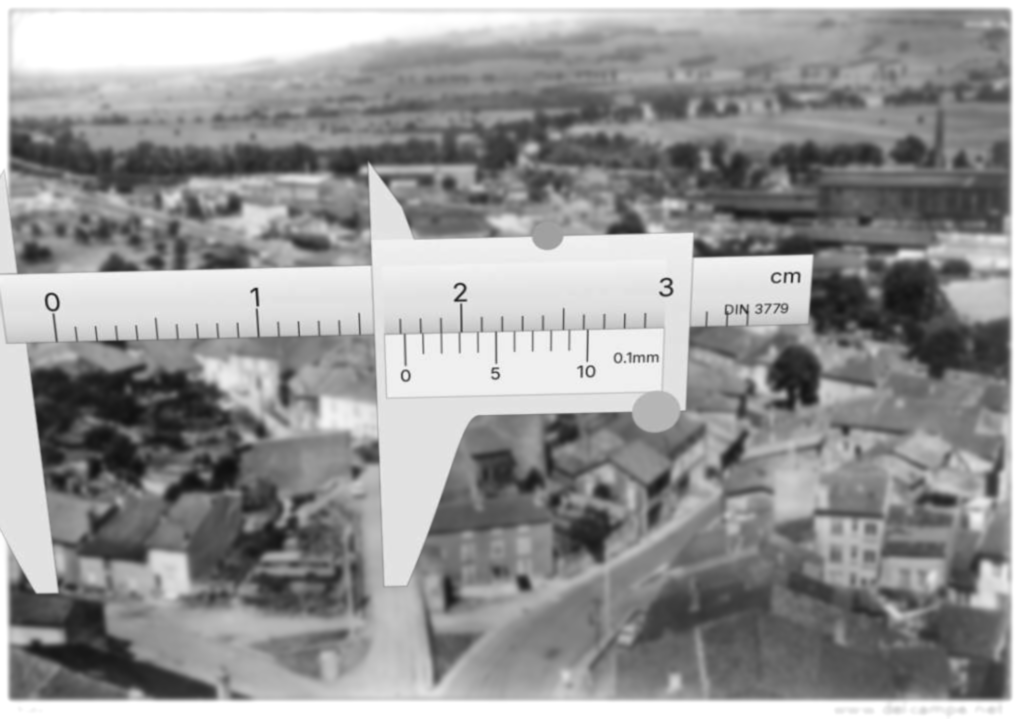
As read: value=17.2 unit=mm
